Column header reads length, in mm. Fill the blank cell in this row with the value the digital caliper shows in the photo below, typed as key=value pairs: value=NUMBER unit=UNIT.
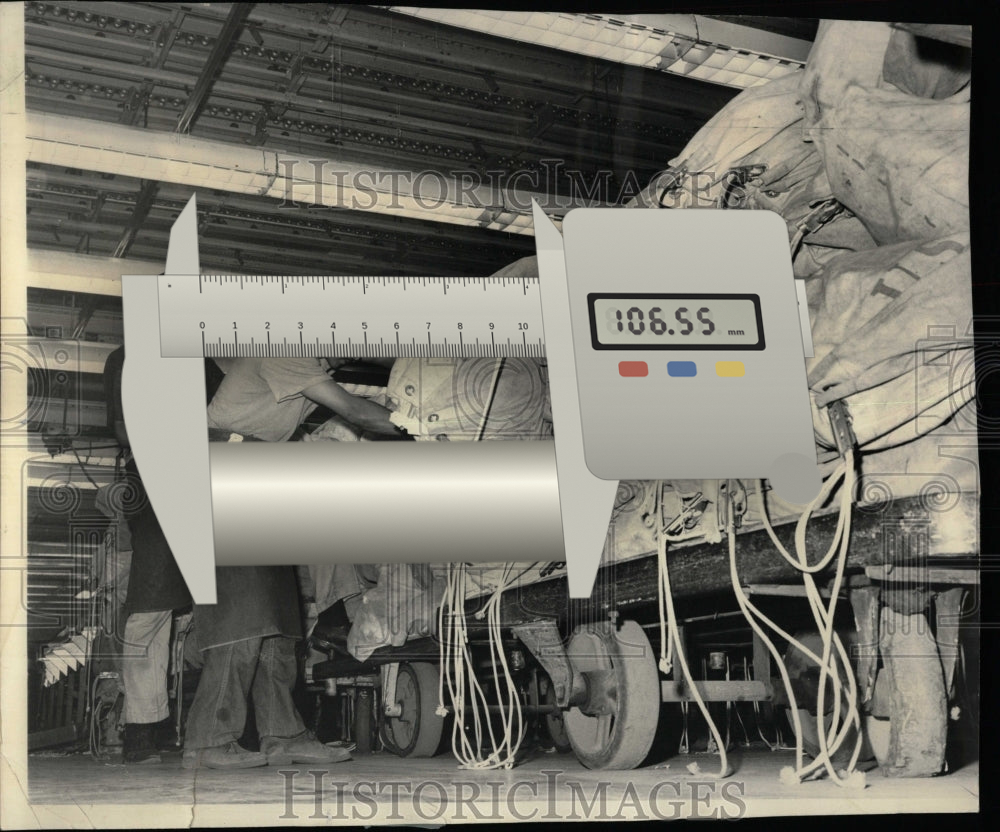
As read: value=106.55 unit=mm
